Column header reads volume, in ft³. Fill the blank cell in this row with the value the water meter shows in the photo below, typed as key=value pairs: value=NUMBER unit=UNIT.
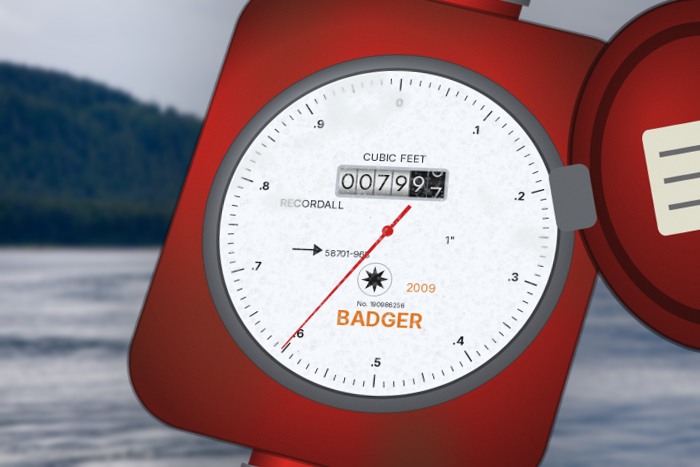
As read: value=7996.60 unit=ft³
